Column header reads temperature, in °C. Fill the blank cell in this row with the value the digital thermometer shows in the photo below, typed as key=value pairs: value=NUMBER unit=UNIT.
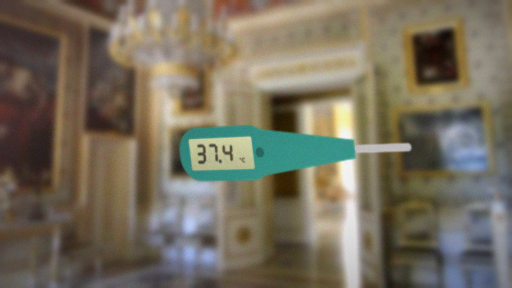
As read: value=37.4 unit=°C
